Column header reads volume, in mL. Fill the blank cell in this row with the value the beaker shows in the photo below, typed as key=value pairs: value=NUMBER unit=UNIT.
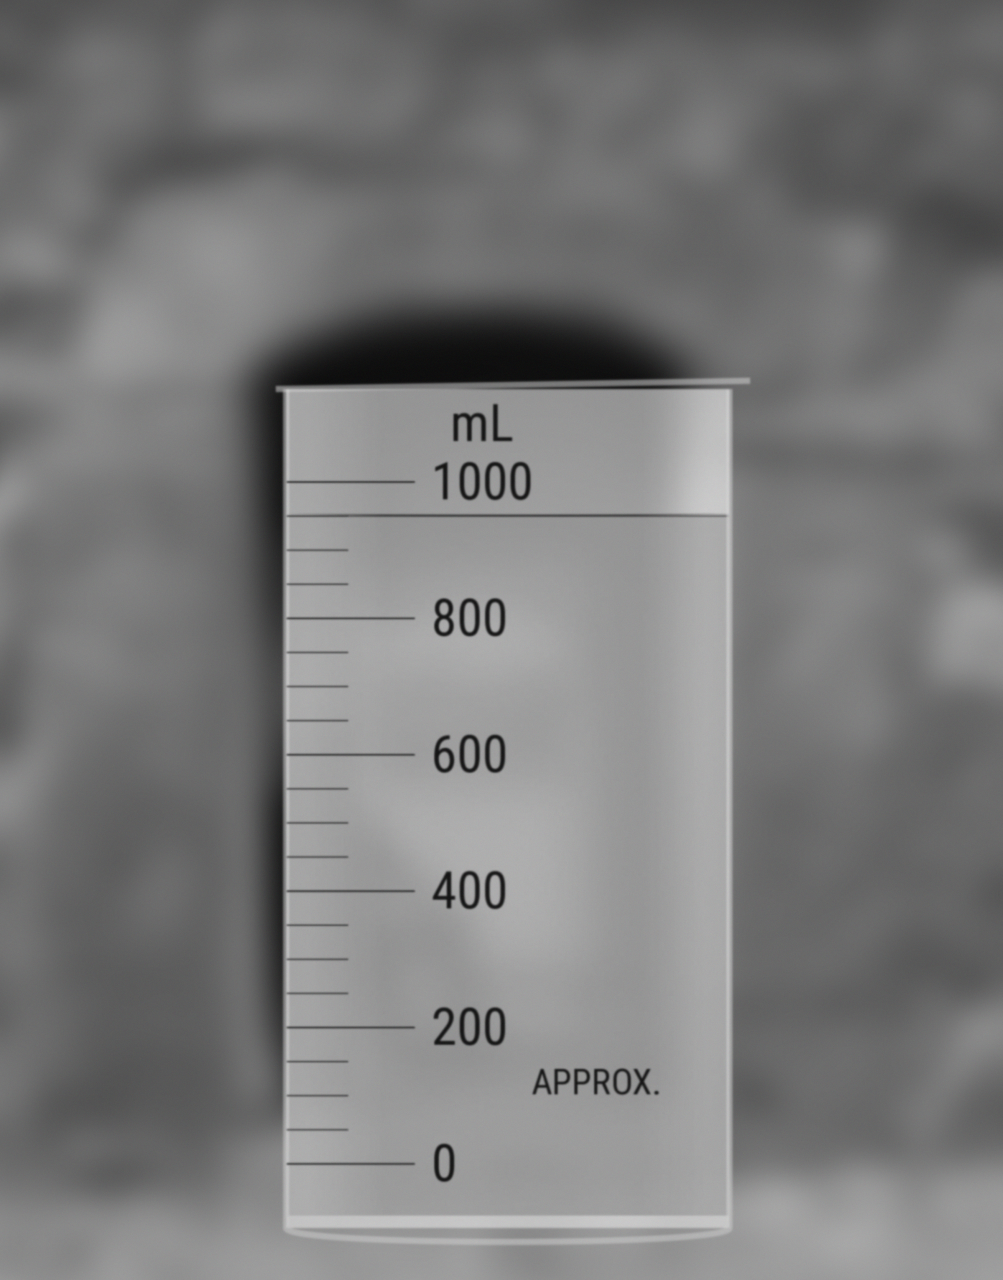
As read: value=950 unit=mL
